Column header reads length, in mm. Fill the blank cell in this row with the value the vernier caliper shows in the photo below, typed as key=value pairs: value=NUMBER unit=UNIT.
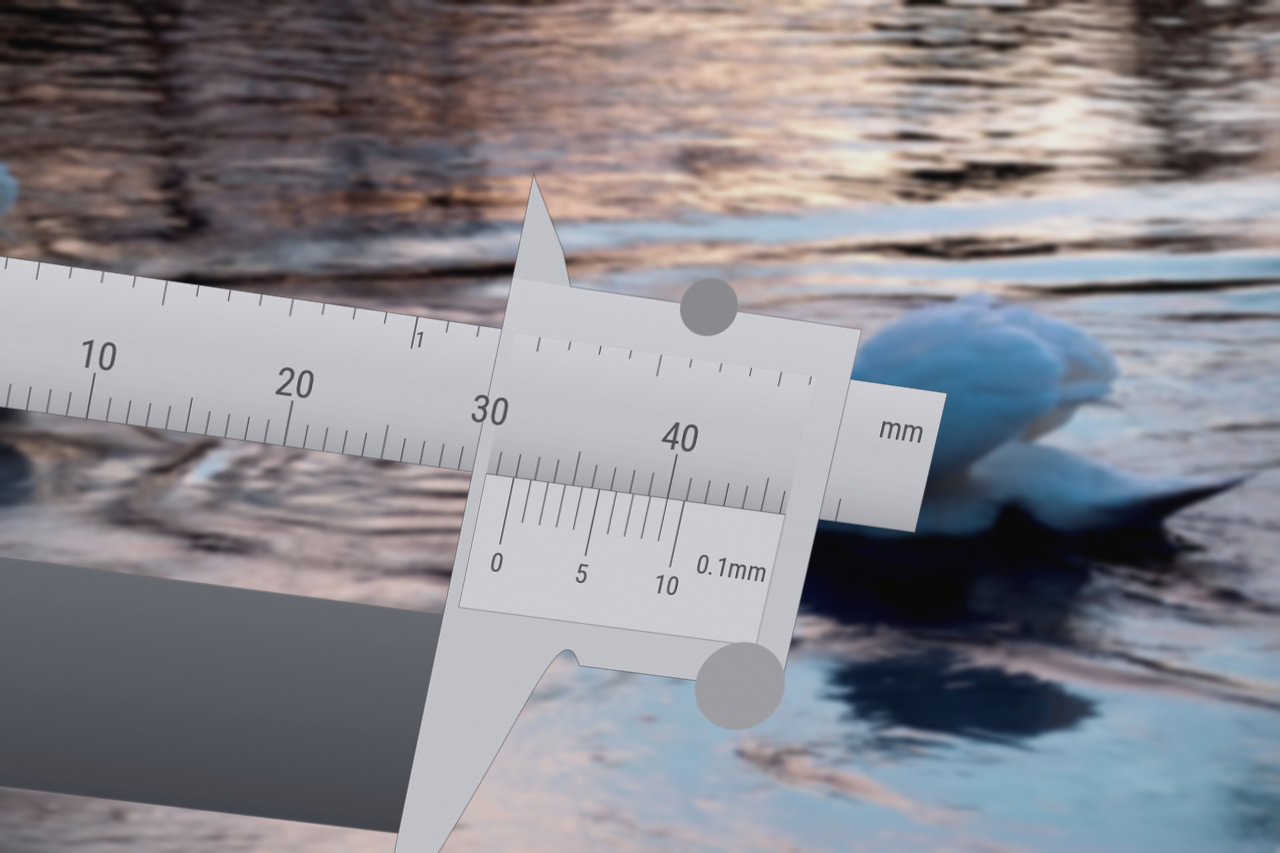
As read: value=31.9 unit=mm
